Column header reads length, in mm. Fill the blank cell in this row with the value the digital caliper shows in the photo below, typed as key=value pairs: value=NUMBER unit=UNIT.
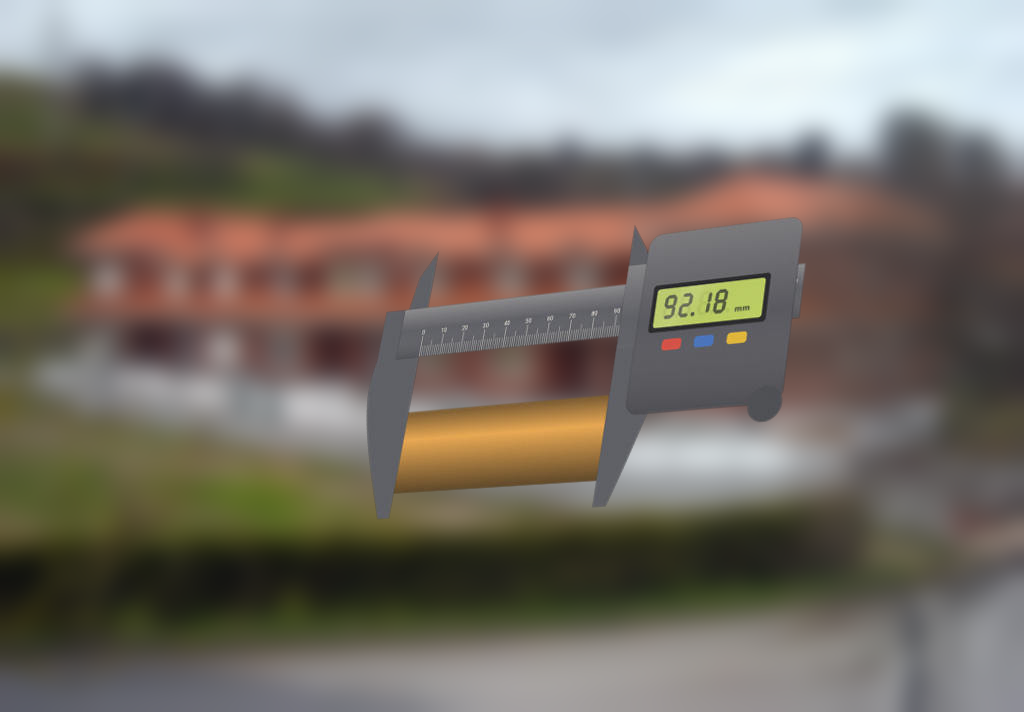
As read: value=92.18 unit=mm
